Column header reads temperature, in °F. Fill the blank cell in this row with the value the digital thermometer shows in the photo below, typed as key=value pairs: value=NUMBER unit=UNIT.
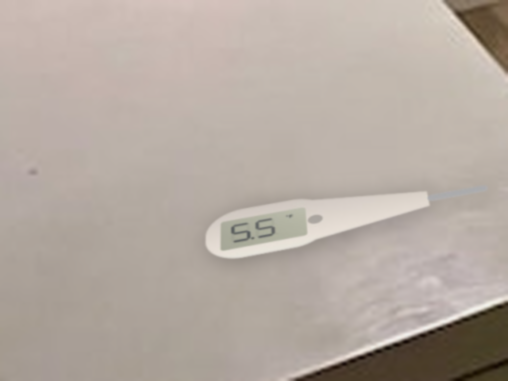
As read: value=5.5 unit=°F
